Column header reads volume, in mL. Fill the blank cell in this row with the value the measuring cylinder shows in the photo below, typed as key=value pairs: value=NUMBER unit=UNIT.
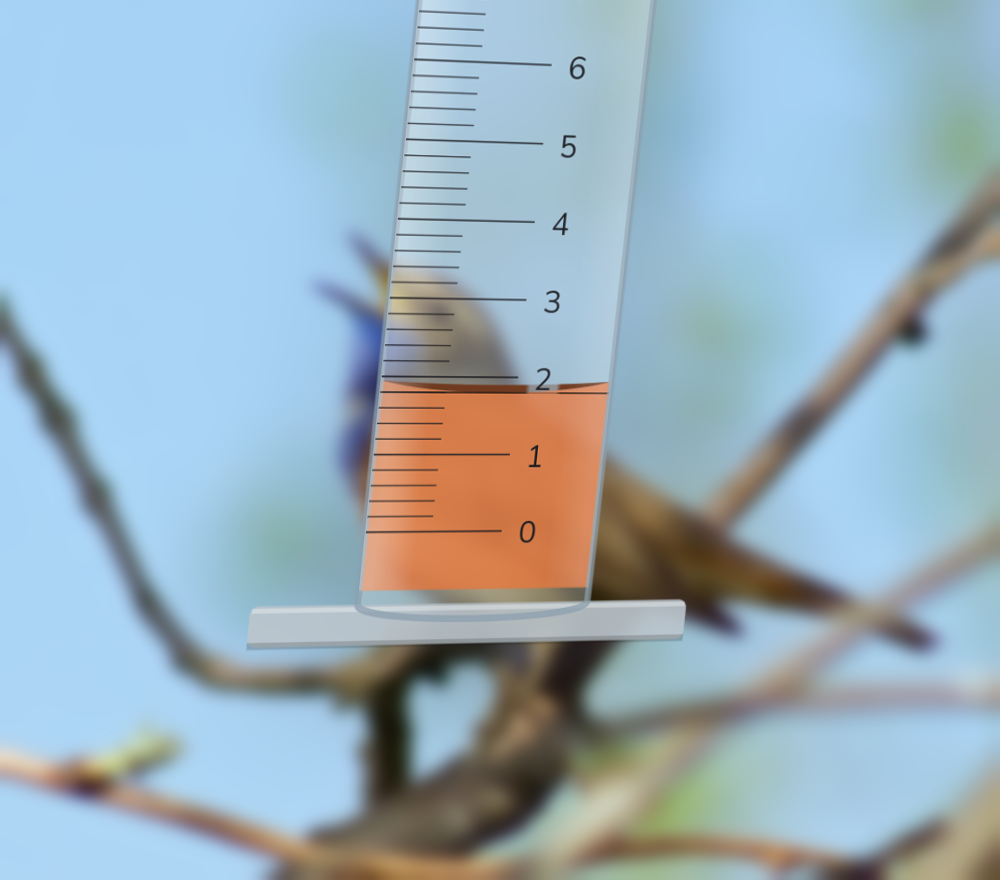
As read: value=1.8 unit=mL
